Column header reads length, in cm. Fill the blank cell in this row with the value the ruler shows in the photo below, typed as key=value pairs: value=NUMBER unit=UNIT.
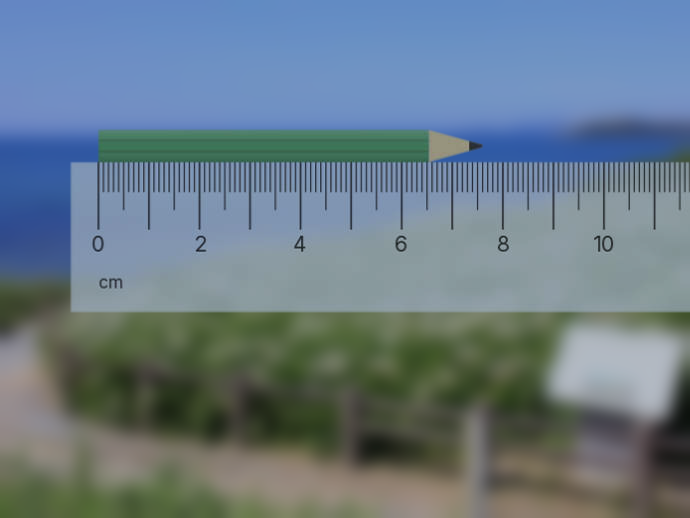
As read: value=7.6 unit=cm
